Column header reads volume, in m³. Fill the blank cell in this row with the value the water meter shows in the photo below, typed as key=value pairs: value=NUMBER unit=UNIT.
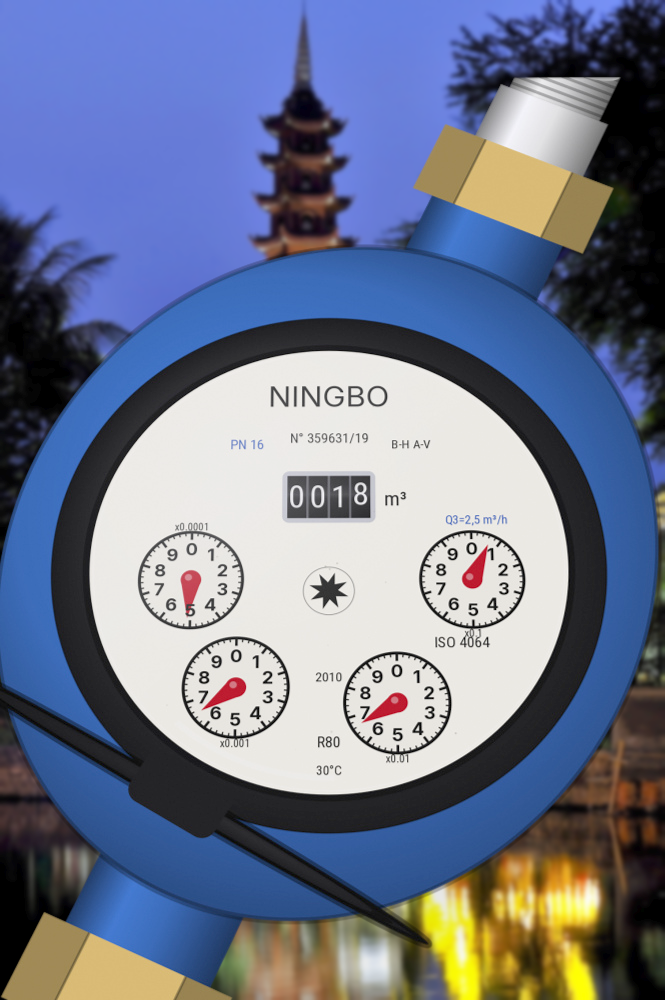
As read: value=18.0665 unit=m³
